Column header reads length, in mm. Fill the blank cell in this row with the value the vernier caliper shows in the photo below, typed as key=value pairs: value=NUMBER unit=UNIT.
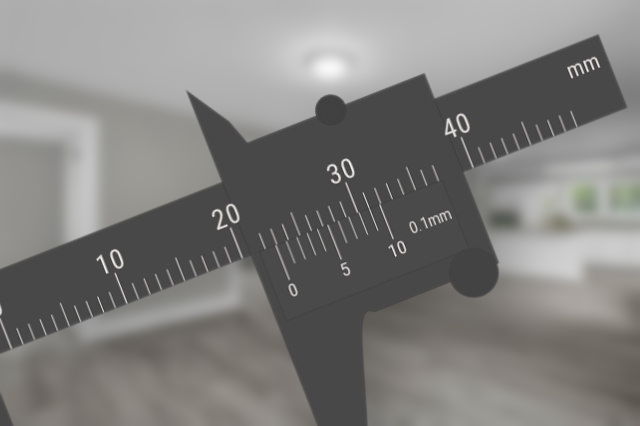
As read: value=22.9 unit=mm
